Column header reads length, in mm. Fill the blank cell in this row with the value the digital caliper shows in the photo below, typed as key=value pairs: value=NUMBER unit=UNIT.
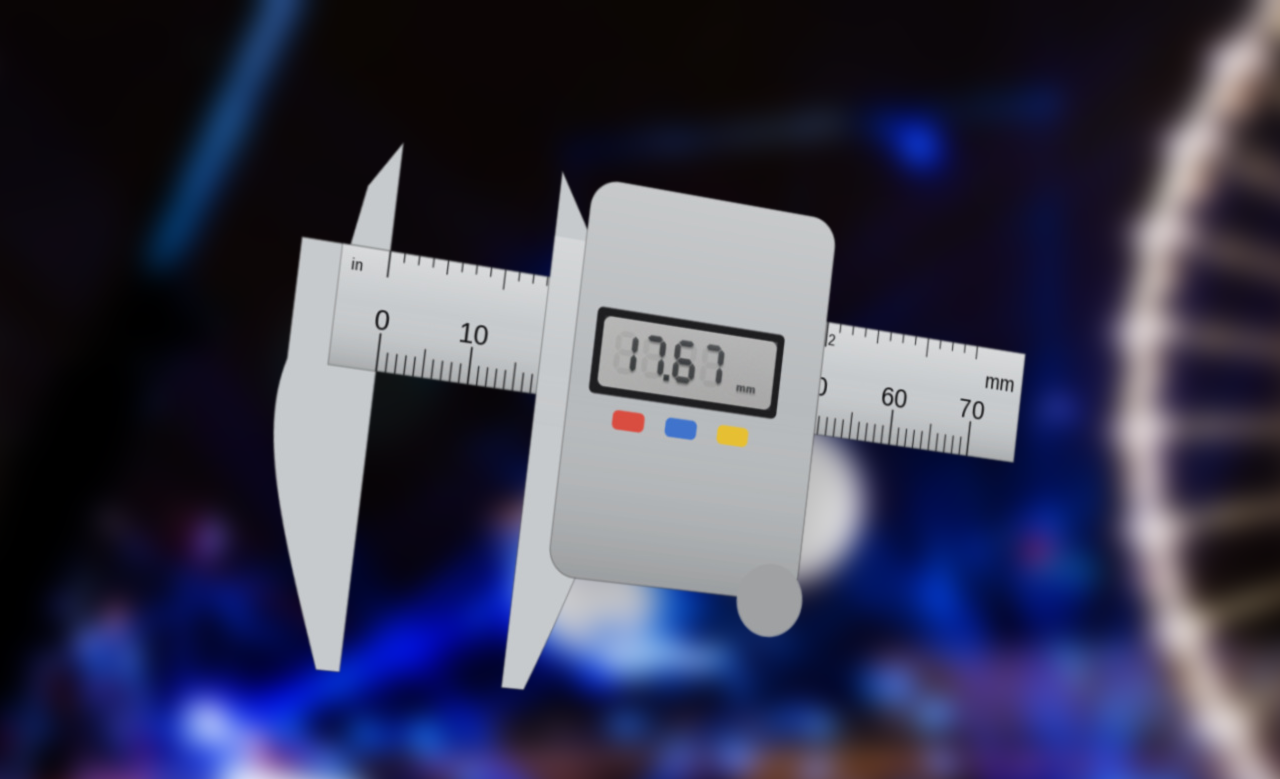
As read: value=17.67 unit=mm
